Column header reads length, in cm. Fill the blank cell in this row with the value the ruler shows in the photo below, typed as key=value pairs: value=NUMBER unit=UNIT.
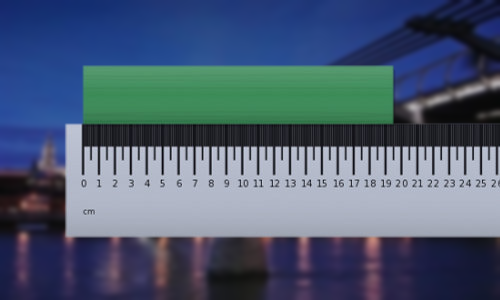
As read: value=19.5 unit=cm
